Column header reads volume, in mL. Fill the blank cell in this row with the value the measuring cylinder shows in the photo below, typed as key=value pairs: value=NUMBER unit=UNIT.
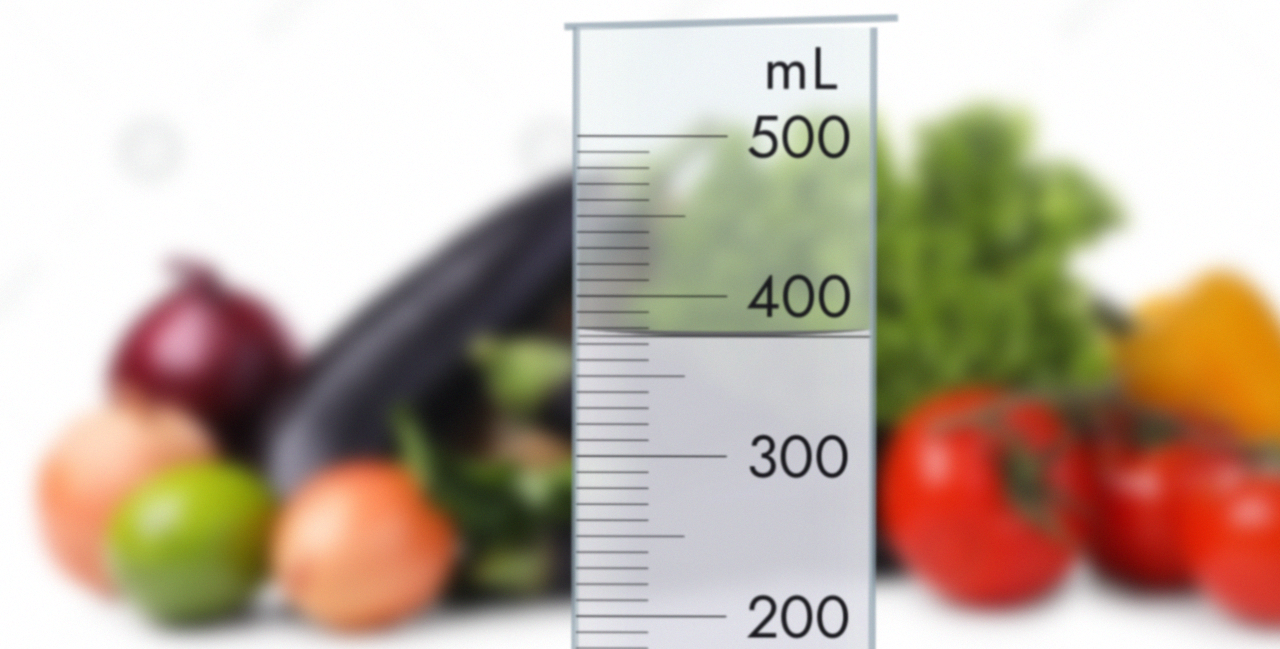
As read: value=375 unit=mL
